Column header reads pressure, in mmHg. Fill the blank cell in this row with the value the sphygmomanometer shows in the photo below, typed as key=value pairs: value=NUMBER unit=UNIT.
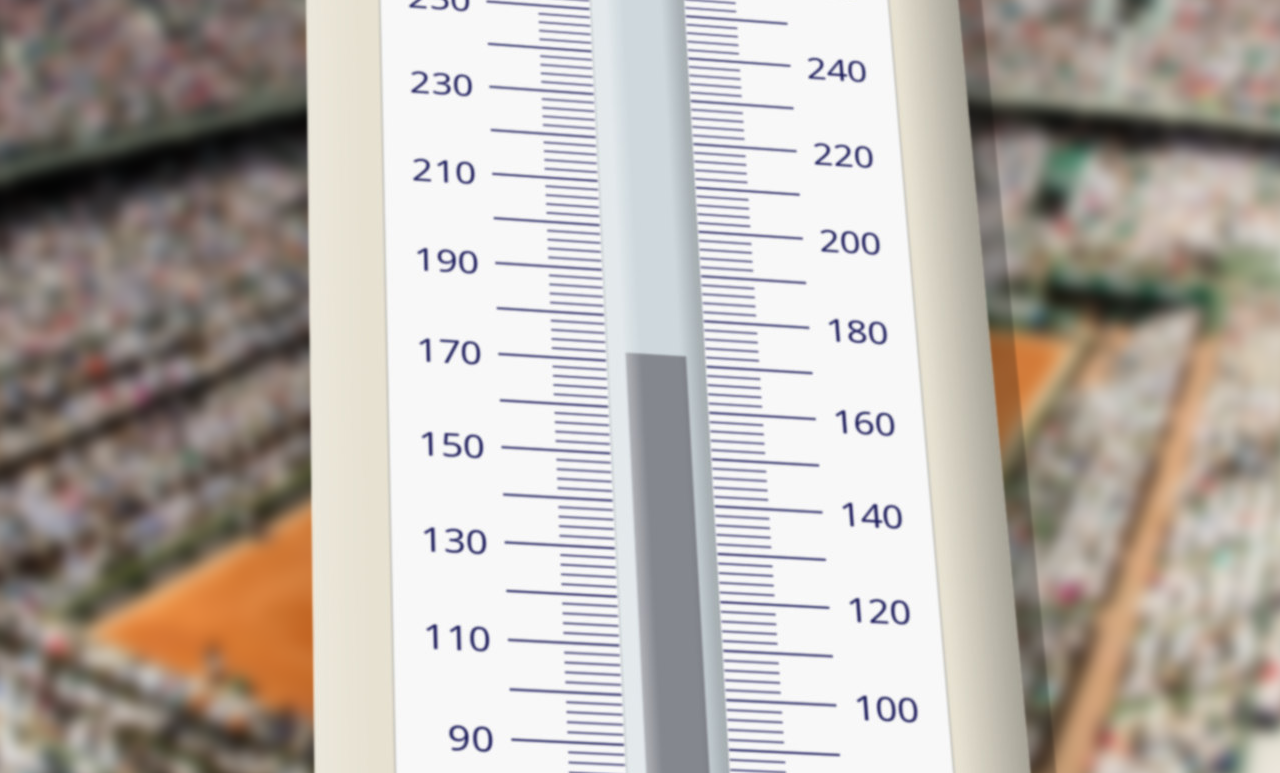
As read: value=172 unit=mmHg
